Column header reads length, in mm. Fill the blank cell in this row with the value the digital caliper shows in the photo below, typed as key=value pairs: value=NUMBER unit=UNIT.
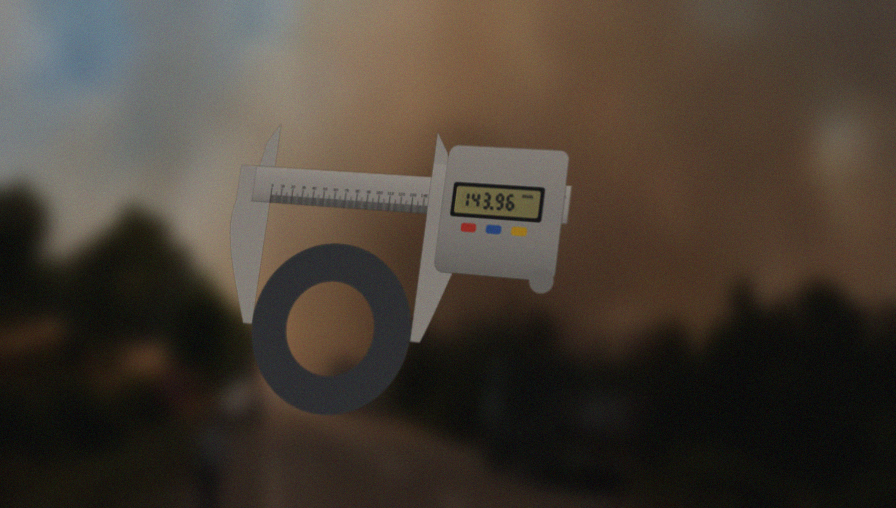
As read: value=143.96 unit=mm
